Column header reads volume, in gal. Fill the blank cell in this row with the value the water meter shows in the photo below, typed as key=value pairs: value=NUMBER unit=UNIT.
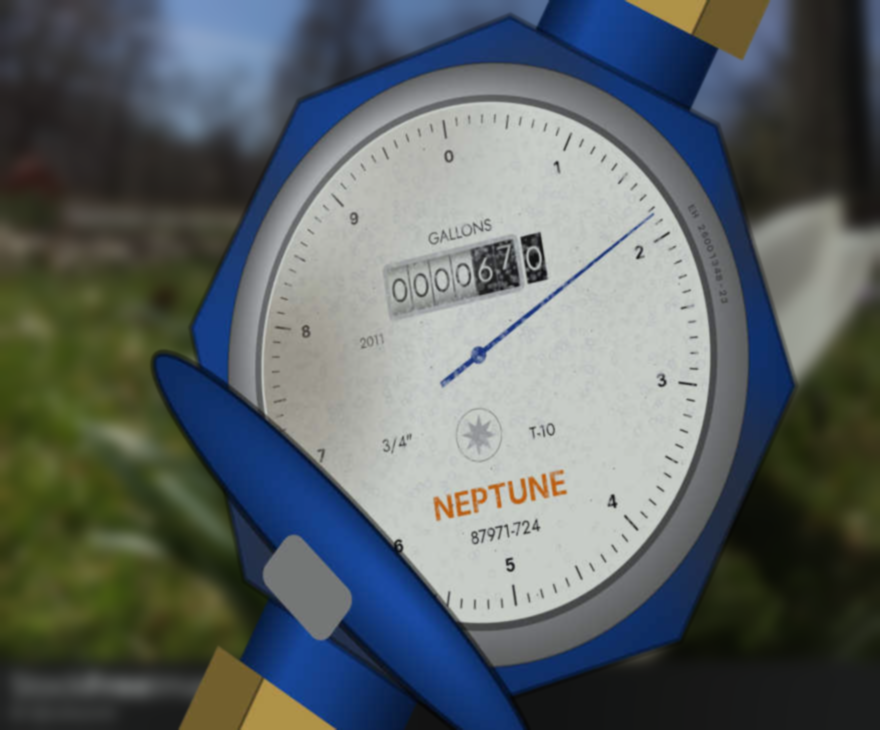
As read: value=671.8 unit=gal
